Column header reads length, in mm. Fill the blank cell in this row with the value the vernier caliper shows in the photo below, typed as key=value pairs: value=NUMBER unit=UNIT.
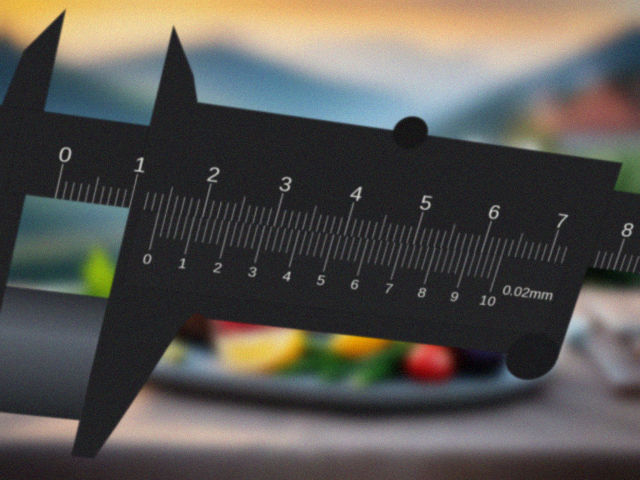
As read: value=14.0 unit=mm
